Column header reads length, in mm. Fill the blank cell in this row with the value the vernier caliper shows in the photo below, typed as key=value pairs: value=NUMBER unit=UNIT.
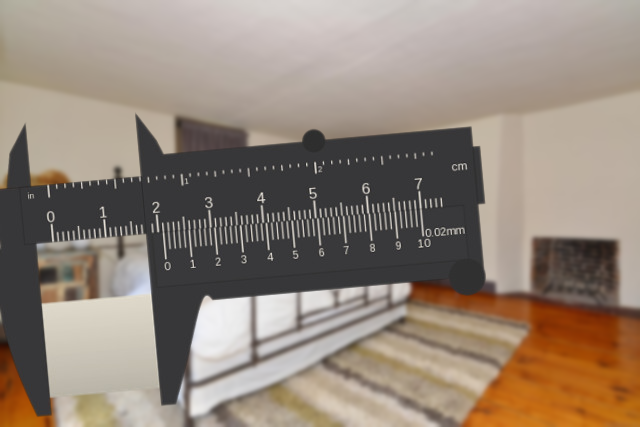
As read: value=21.0 unit=mm
